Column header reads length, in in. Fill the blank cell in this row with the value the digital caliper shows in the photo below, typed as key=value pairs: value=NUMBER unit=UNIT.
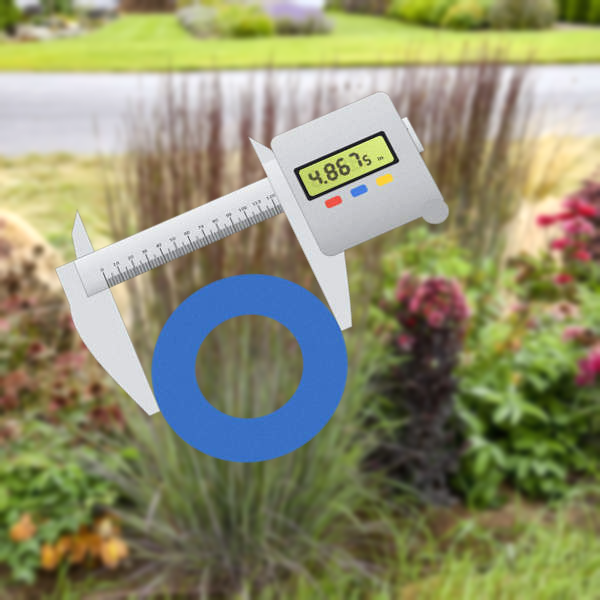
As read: value=4.8675 unit=in
